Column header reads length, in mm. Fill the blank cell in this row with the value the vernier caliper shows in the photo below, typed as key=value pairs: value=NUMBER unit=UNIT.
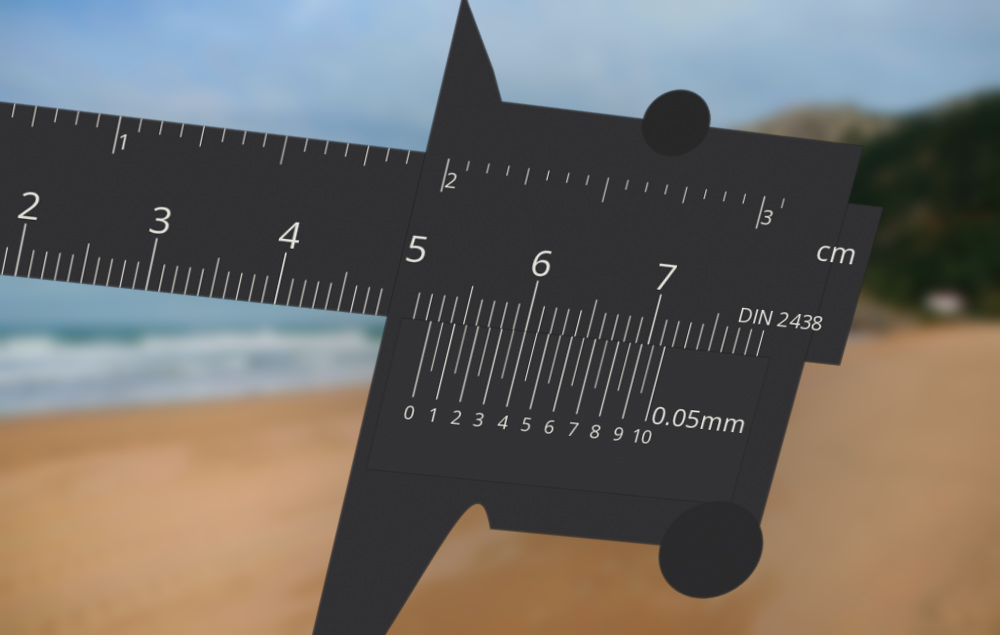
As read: value=52.4 unit=mm
